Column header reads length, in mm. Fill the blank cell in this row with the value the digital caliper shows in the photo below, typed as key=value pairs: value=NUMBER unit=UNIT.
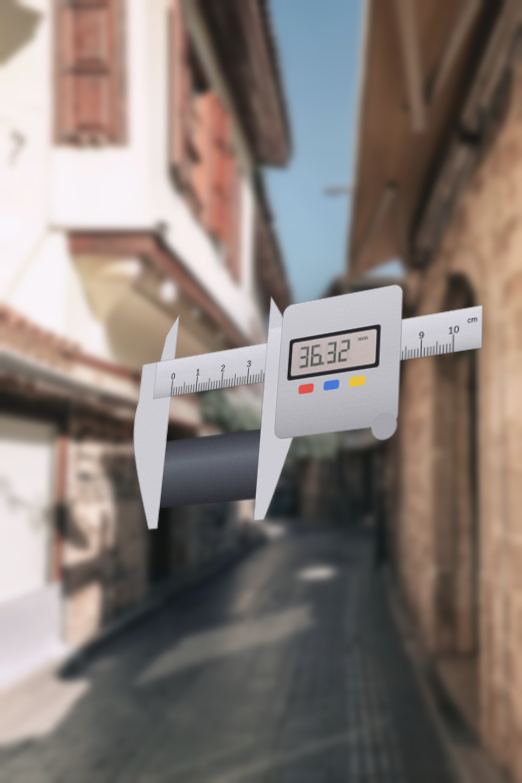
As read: value=36.32 unit=mm
